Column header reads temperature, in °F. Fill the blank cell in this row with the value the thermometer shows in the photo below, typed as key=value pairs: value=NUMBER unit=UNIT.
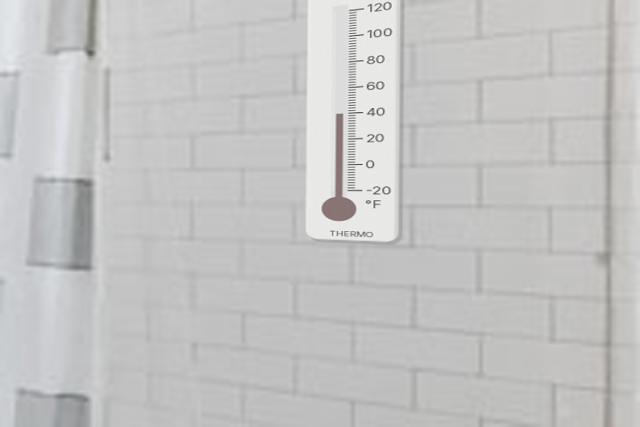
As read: value=40 unit=°F
